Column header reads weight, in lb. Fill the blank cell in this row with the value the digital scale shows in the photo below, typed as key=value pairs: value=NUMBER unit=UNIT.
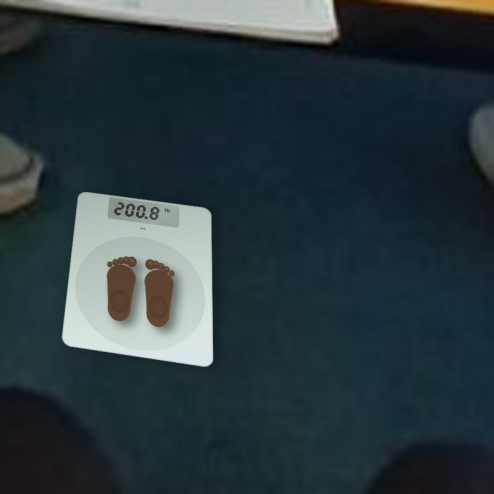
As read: value=200.8 unit=lb
